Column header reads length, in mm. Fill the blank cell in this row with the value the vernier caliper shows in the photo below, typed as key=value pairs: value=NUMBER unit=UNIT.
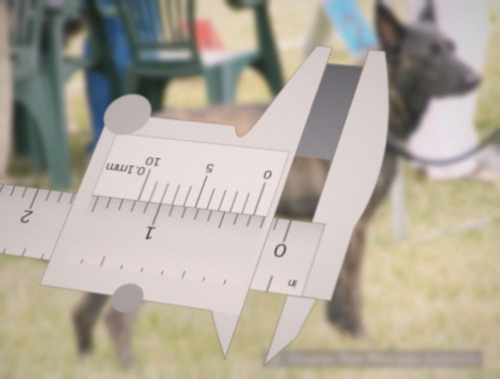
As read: value=2.8 unit=mm
